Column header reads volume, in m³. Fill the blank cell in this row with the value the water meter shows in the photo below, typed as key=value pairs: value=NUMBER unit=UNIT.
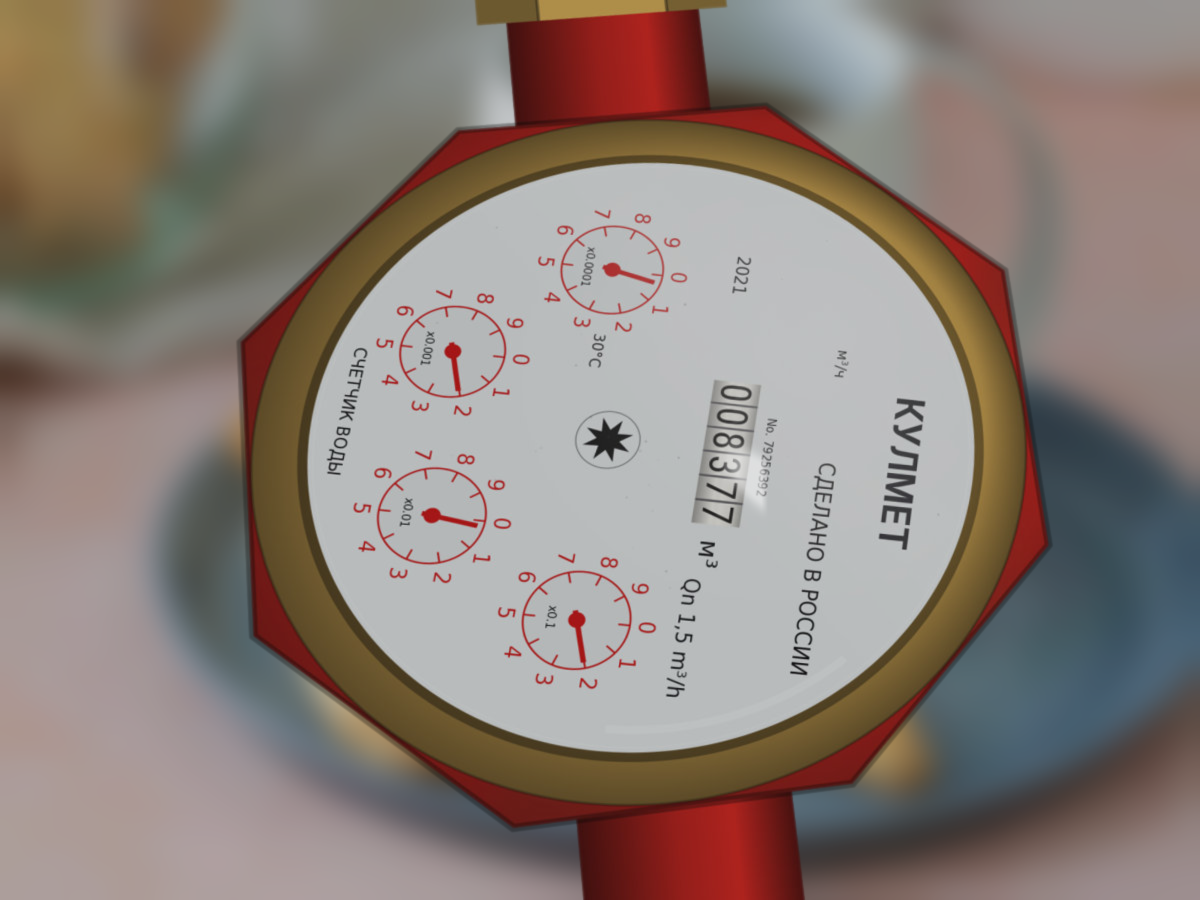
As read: value=8377.2020 unit=m³
